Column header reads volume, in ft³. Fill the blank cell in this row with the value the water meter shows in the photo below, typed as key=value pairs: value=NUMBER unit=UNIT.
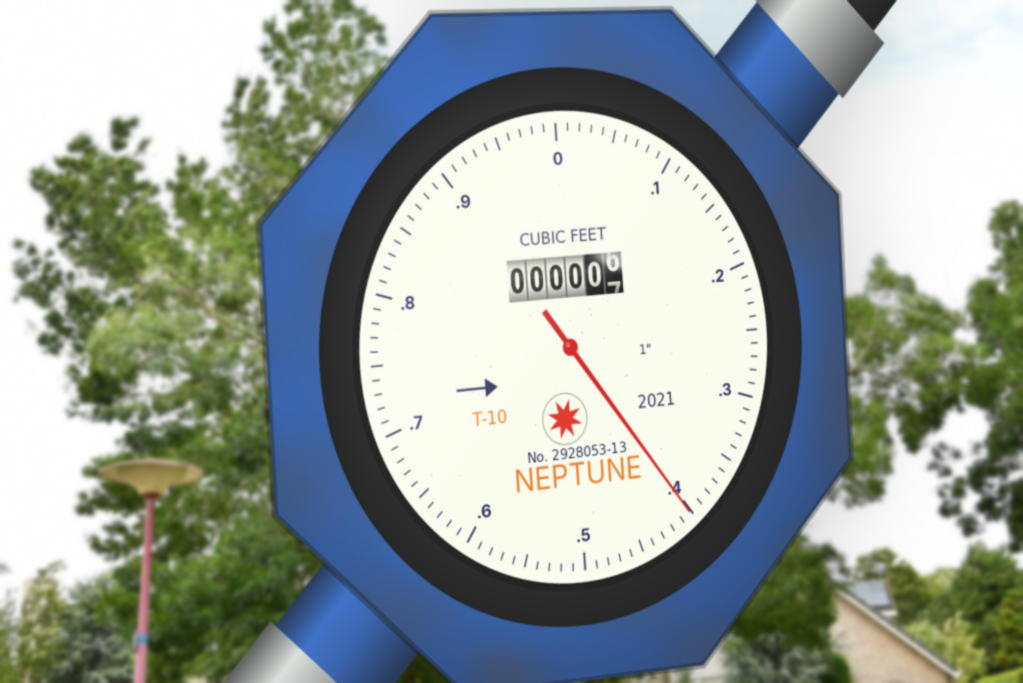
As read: value=6.40 unit=ft³
